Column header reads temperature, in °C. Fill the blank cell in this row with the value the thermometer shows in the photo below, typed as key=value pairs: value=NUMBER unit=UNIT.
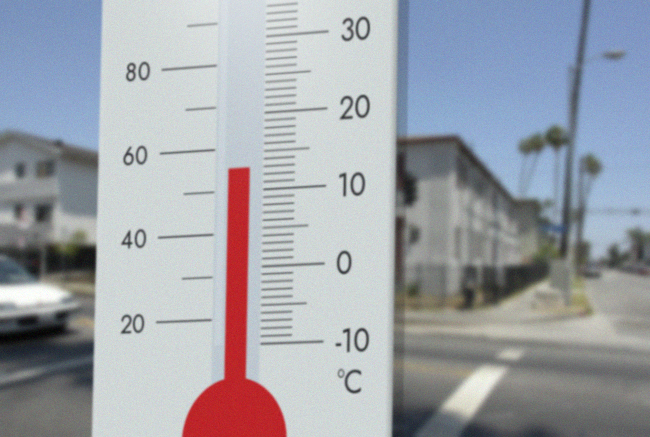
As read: value=13 unit=°C
